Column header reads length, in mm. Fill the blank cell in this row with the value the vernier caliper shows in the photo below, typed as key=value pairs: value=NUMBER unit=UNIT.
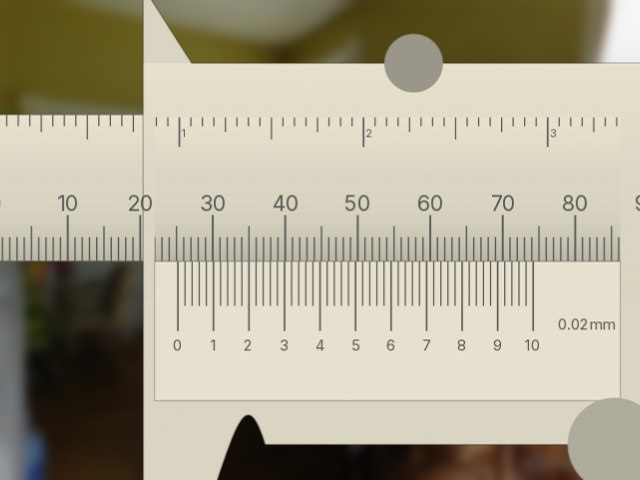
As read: value=25.2 unit=mm
